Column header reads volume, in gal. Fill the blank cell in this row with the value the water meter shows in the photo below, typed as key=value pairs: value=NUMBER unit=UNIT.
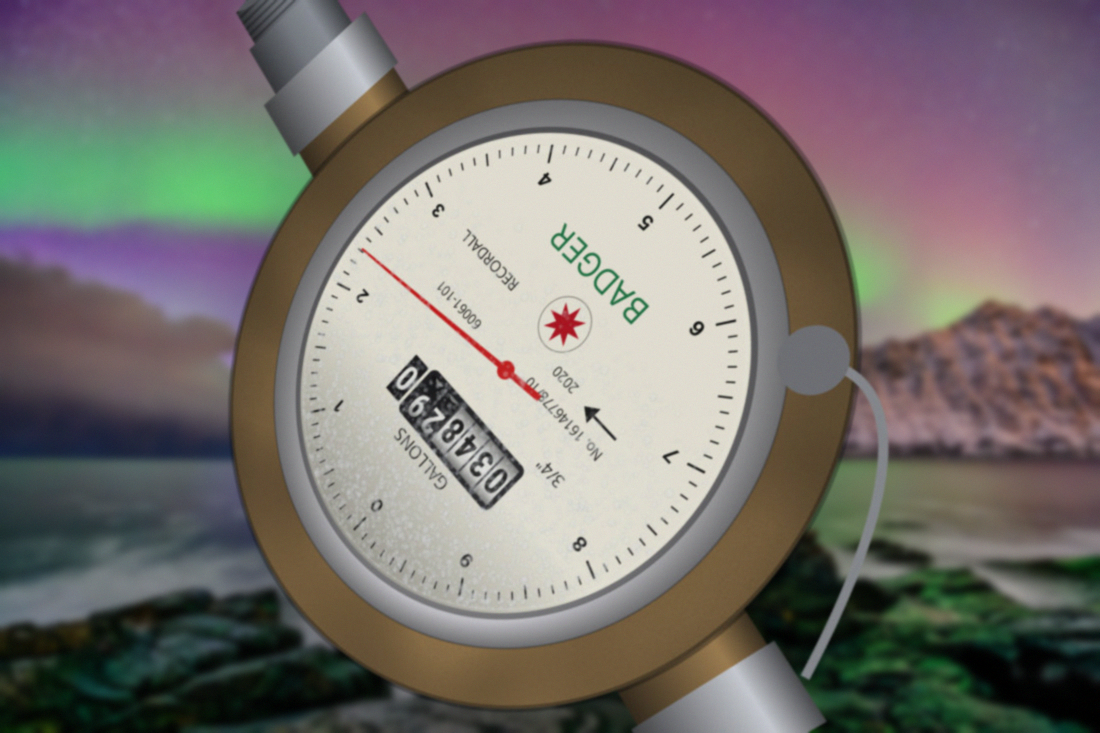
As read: value=348292.3 unit=gal
